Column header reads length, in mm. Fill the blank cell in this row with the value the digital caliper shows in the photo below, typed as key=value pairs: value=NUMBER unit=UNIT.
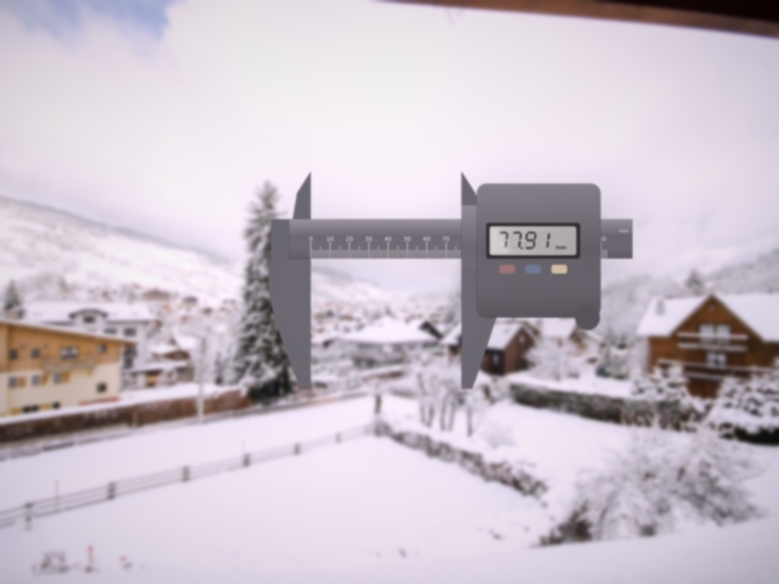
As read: value=77.91 unit=mm
